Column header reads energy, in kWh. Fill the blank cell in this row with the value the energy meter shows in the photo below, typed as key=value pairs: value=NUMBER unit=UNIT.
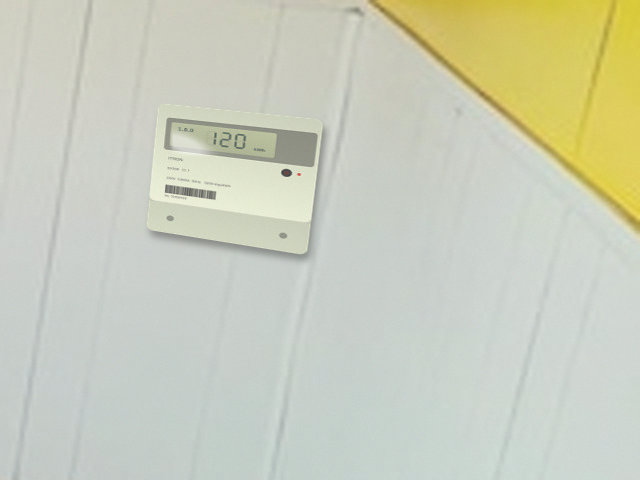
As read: value=120 unit=kWh
